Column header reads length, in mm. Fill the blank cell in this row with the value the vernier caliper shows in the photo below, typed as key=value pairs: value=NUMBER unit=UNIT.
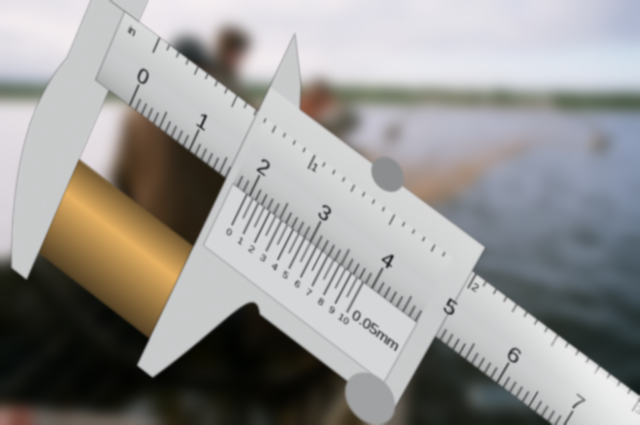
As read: value=19.6 unit=mm
